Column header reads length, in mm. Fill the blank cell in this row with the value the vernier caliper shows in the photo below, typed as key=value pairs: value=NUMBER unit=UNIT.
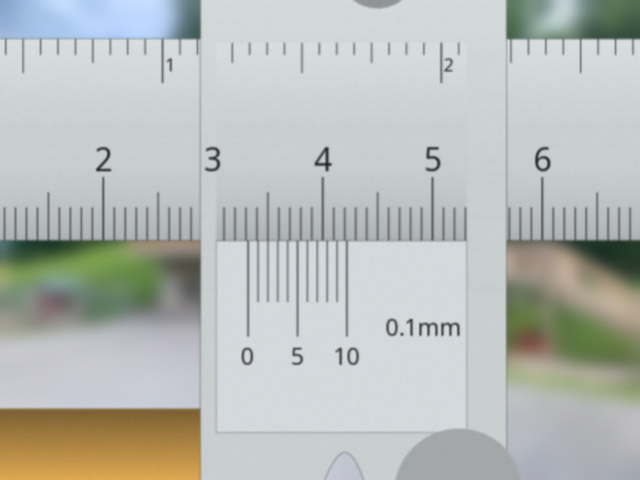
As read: value=33.2 unit=mm
